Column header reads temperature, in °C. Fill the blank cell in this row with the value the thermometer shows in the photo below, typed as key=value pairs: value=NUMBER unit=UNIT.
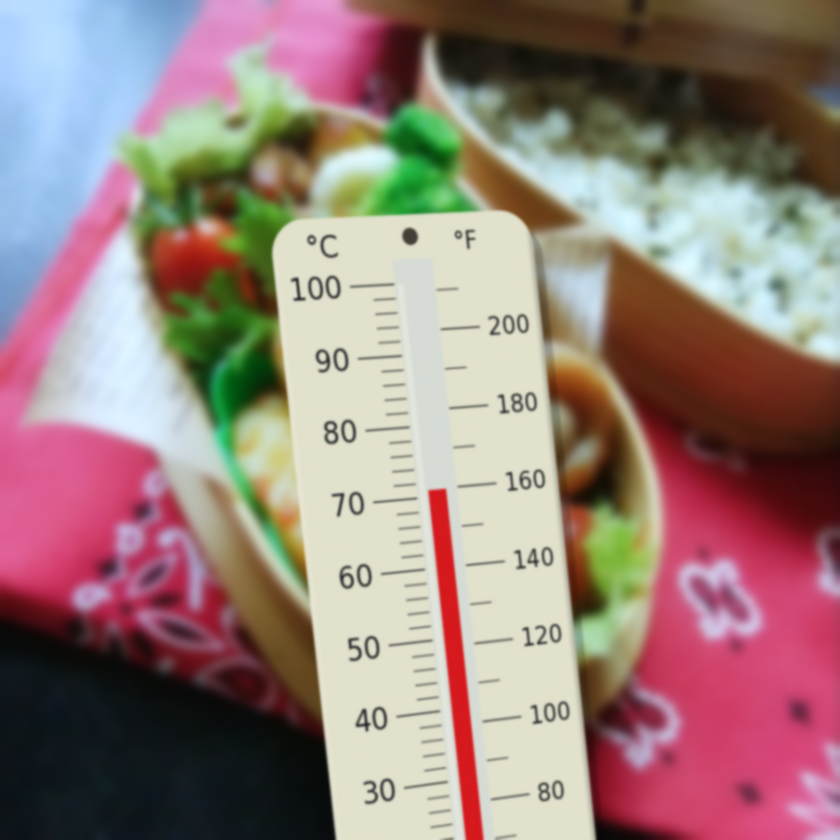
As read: value=71 unit=°C
